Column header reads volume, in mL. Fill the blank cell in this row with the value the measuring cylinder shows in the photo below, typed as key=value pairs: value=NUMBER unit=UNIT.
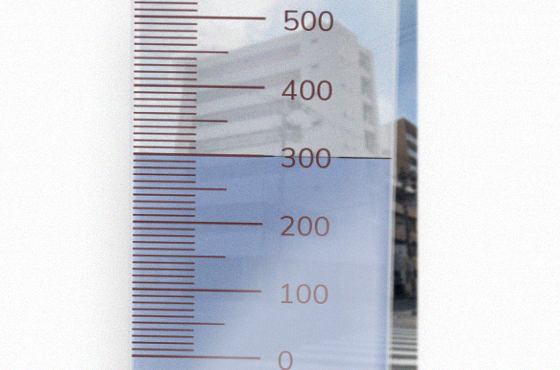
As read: value=300 unit=mL
